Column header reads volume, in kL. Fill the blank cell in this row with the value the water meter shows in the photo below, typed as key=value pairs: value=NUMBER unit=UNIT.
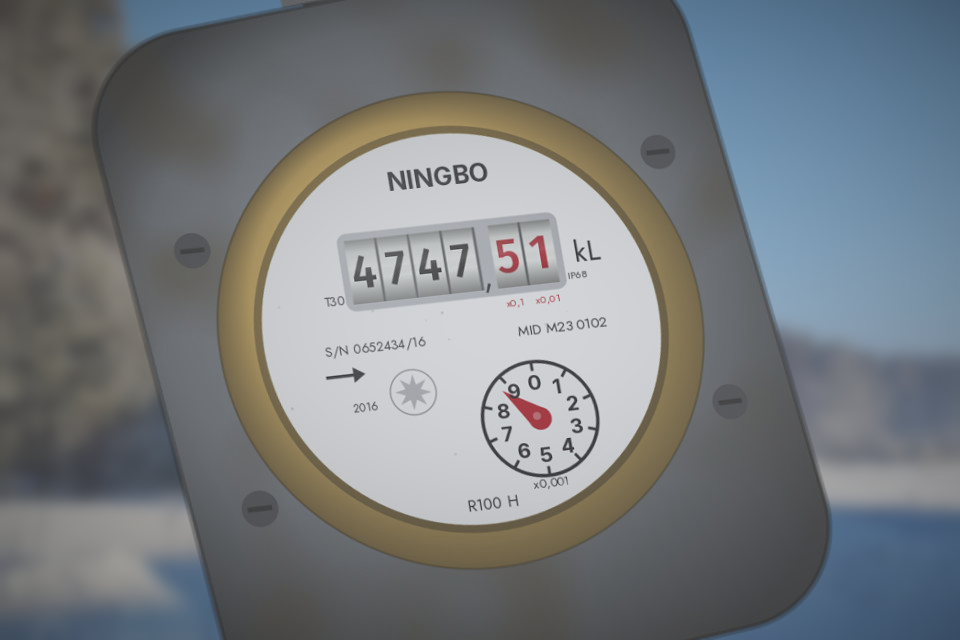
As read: value=4747.518 unit=kL
